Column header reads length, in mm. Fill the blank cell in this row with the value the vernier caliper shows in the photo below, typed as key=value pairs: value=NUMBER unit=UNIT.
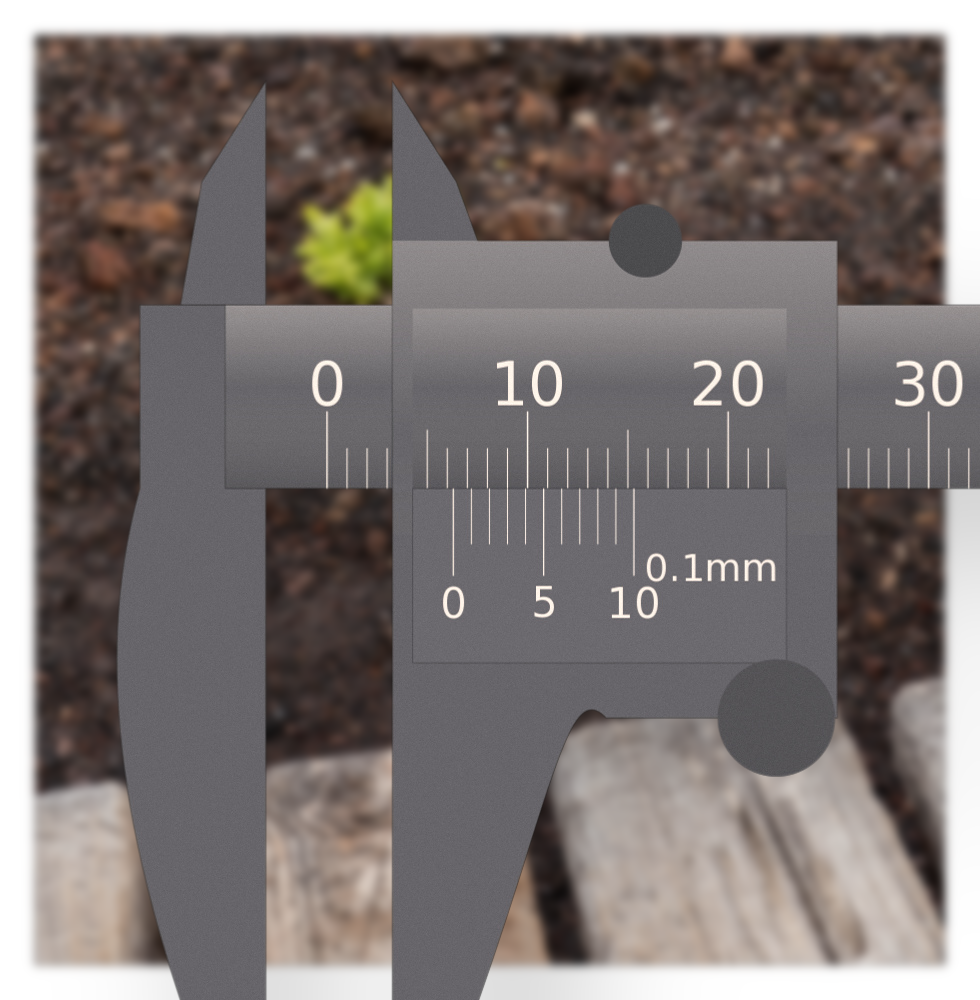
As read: value=6.3 unit=mm
